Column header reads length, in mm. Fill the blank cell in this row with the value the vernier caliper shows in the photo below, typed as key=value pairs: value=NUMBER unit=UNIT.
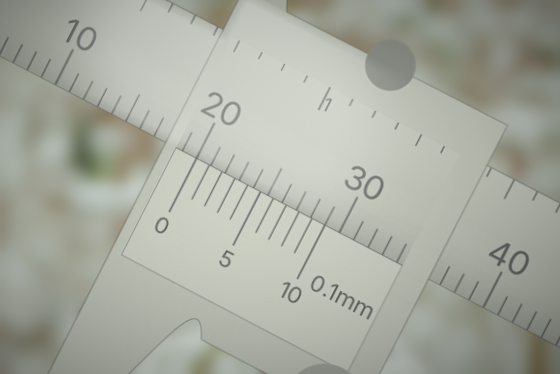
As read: value=20.0 unit=mm
